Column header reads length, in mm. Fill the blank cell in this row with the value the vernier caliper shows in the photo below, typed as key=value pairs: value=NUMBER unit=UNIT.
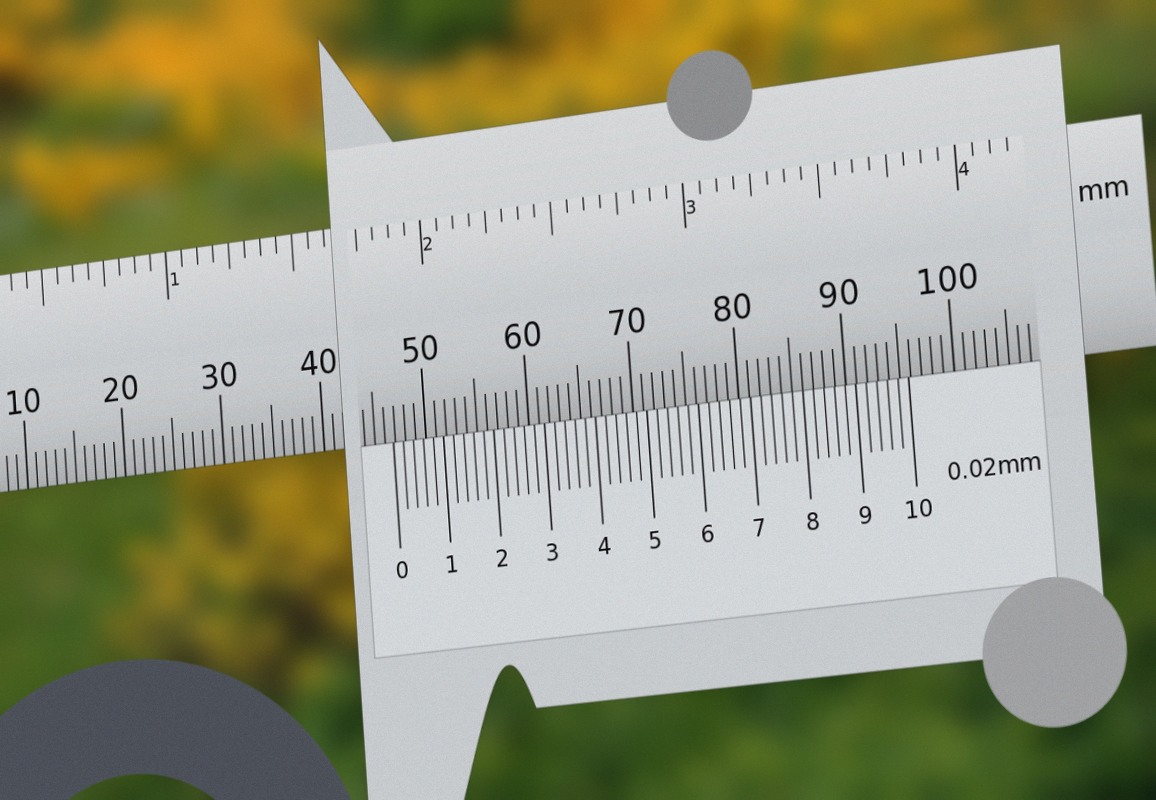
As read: value=46.8 unit=mm
